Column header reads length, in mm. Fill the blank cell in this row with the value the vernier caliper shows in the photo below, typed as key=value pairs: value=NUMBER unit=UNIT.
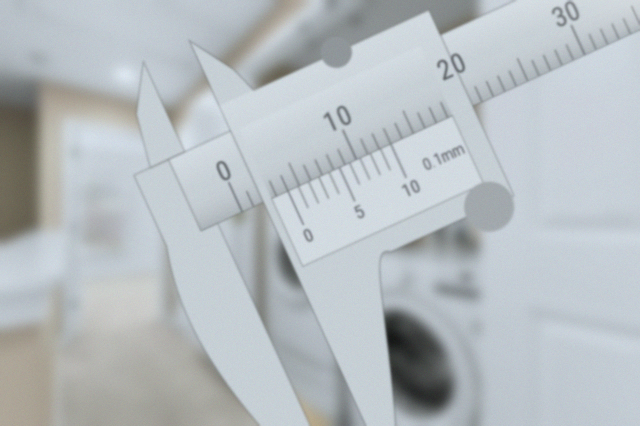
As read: value=4.0 unit=mm
